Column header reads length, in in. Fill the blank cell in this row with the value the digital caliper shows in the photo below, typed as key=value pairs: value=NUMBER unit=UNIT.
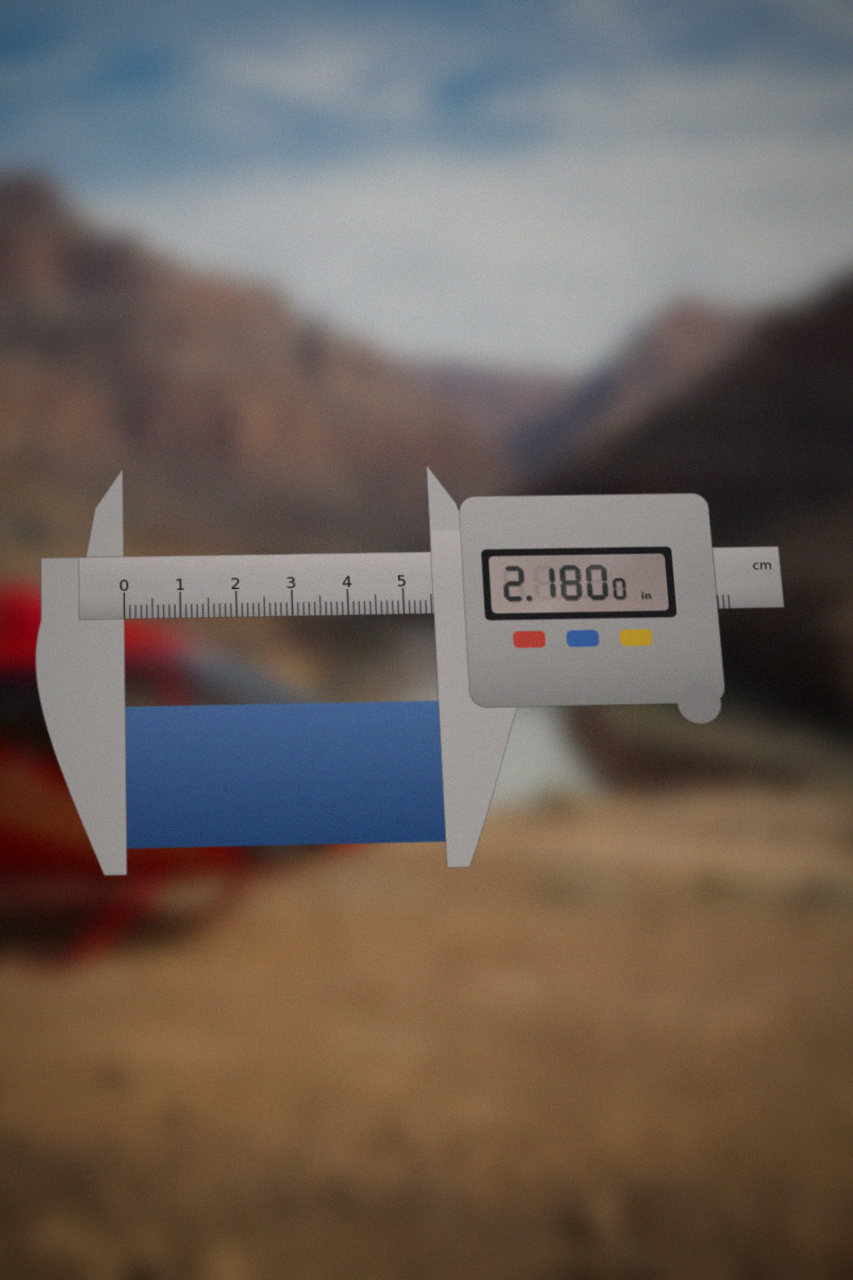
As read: value=2.1800 unit=in
